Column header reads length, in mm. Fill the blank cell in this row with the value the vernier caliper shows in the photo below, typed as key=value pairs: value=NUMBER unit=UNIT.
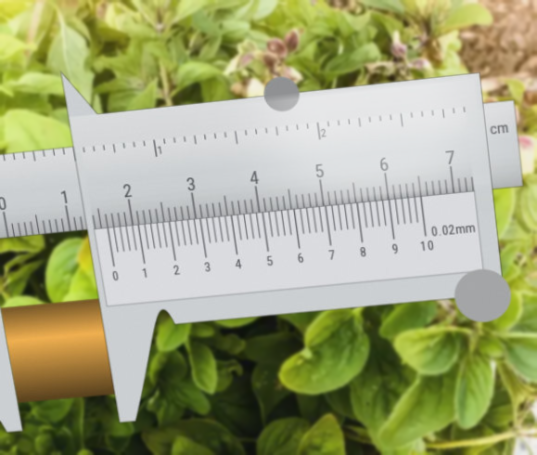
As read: value=16.0 unit=mm
